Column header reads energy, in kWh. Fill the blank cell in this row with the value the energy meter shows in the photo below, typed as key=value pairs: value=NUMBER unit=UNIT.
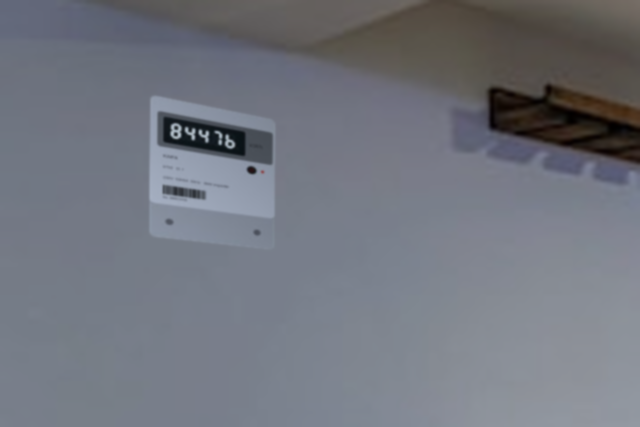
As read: value=84476 unit=kWh
